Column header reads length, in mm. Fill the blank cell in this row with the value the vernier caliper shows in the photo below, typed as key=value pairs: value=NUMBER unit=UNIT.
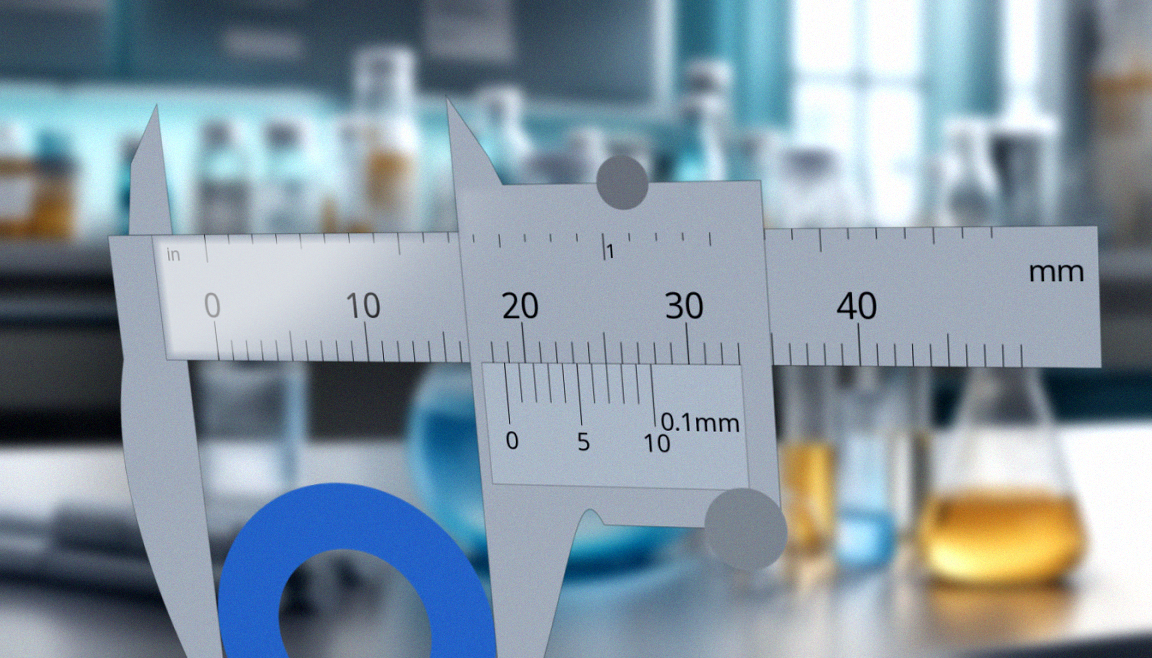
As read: value=18.7 unit=mm
